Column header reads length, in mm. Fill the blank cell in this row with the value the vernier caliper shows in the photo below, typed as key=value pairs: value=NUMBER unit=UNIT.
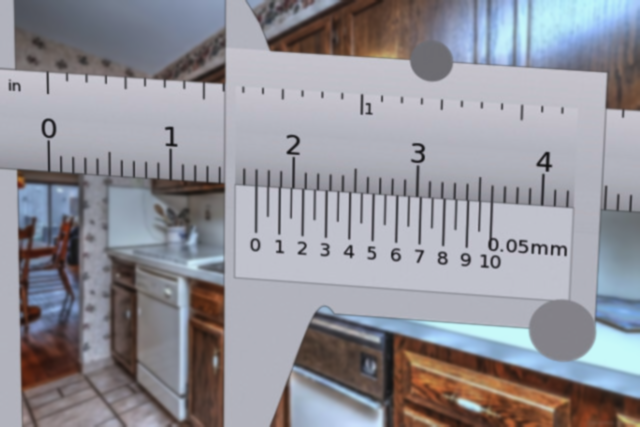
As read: value=17.0 unit=mm
